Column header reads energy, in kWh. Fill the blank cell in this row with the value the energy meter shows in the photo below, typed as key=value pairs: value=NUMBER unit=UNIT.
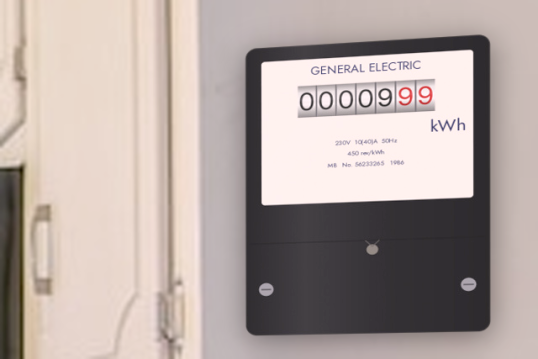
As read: value=9.99 unit=kWh
